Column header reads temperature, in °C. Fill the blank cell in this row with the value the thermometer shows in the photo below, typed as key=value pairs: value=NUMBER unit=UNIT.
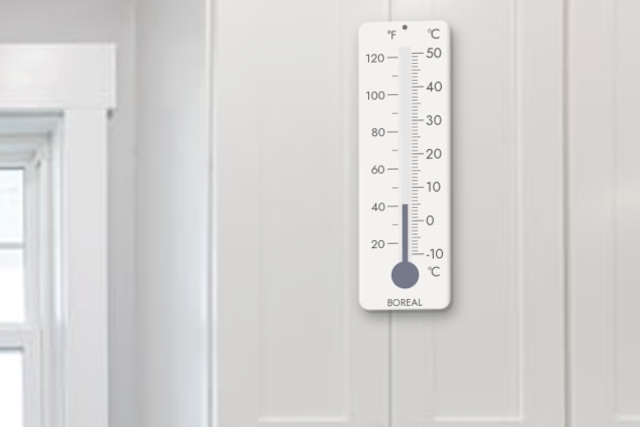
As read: value=5 unit=°C
